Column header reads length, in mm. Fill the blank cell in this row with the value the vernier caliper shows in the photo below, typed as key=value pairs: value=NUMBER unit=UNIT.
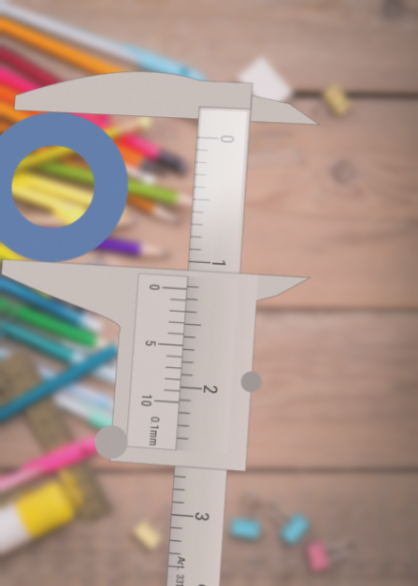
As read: value=12.2 unit=mm
